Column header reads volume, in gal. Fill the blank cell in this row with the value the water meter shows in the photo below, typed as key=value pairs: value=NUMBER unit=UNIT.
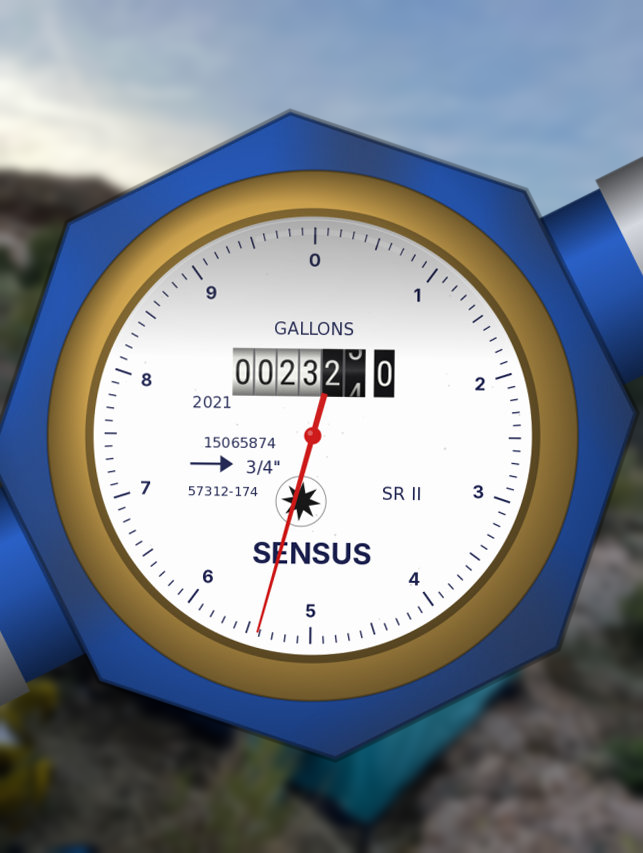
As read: value=23235.4 unit=gal
